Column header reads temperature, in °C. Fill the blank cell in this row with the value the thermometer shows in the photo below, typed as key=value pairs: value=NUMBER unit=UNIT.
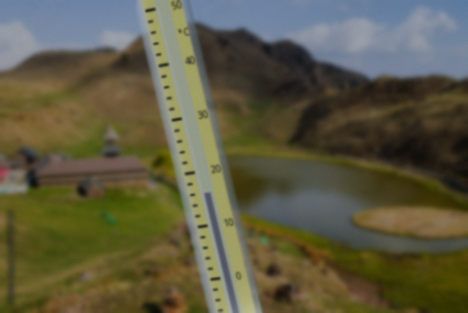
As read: value=16 unit=°C
